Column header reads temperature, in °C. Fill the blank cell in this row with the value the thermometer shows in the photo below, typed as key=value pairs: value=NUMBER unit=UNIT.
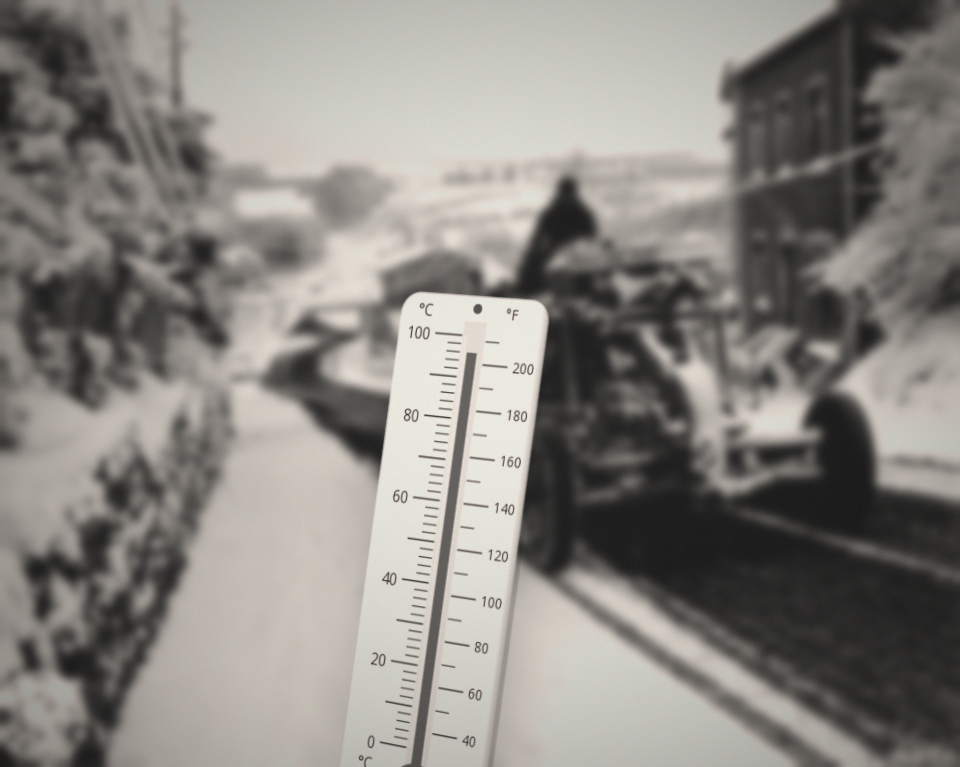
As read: value=96 unit=°C
